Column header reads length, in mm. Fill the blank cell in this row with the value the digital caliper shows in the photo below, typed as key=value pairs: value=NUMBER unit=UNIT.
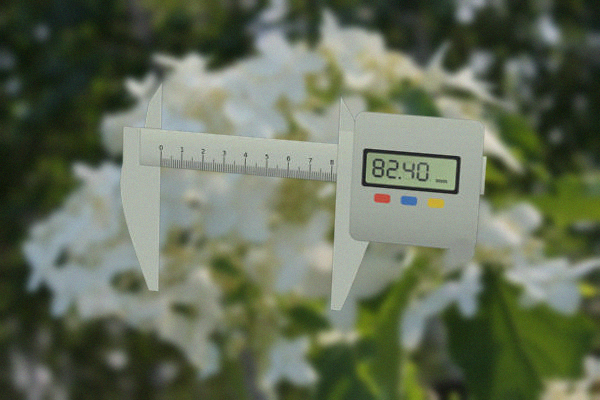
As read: value=82.40 unit=mm
